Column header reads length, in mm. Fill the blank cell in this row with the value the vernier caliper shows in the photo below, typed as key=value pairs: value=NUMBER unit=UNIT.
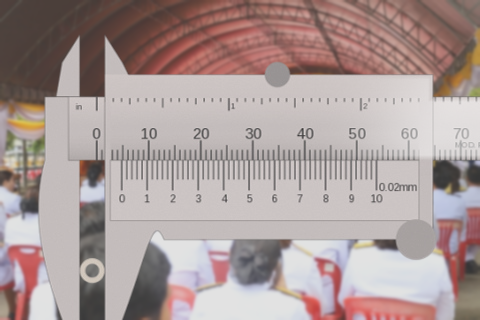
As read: value=4.8 unit=mm
